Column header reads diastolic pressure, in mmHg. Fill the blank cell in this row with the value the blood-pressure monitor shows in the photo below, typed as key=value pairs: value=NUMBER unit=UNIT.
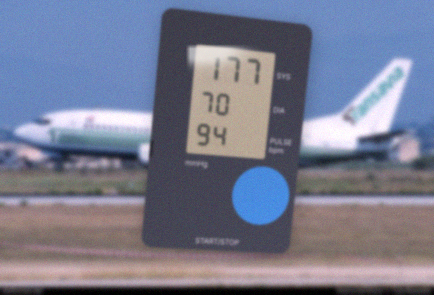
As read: value=70 unit=mmHg
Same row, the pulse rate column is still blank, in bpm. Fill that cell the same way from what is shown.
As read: value=94 unit=bpm
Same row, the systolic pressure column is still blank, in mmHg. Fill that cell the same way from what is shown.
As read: value=177 unit=mmHg
